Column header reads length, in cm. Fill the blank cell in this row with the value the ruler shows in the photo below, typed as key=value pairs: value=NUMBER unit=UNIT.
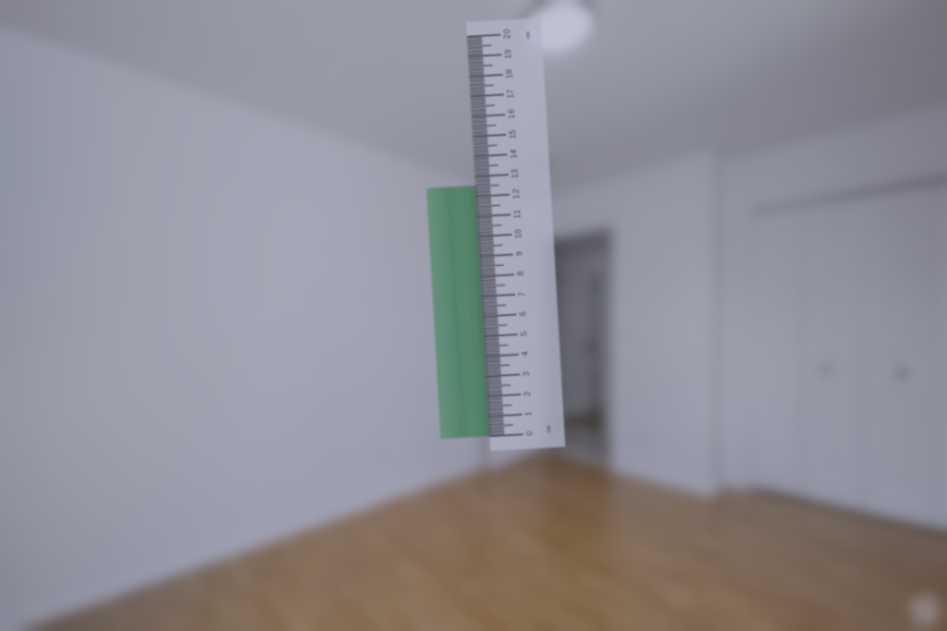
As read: value=12.5 unit=cm
